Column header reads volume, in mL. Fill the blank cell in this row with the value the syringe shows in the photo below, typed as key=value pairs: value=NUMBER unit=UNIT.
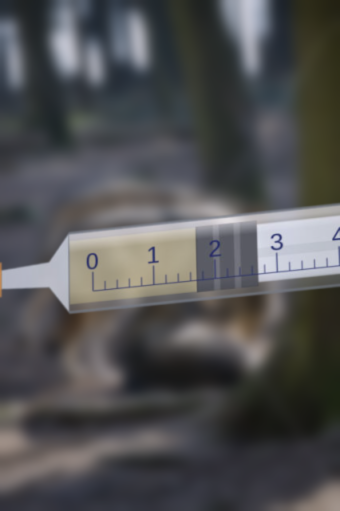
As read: value=1.7 unit=mL
